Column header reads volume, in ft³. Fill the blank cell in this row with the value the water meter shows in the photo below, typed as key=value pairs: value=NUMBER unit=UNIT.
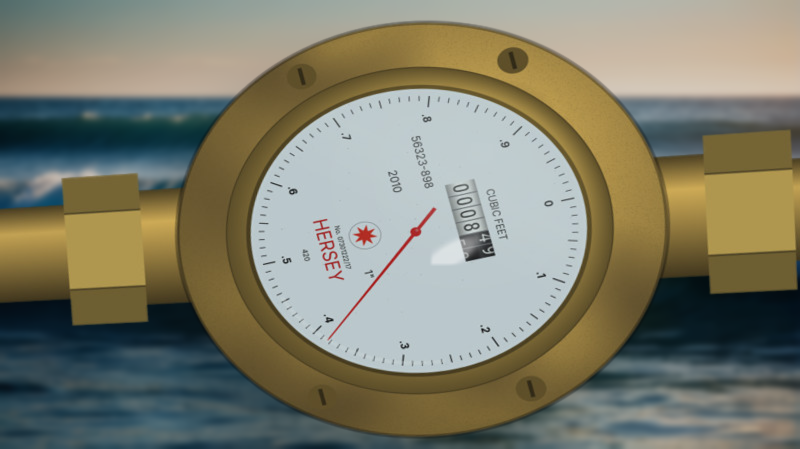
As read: value=849.38 unit=ft³
